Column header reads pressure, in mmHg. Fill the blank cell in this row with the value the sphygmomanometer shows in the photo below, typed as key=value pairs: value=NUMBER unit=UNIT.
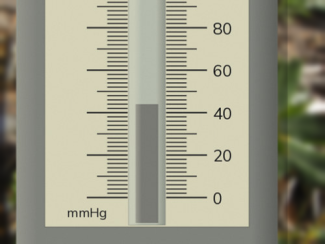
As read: value=44 unit=mmHg
